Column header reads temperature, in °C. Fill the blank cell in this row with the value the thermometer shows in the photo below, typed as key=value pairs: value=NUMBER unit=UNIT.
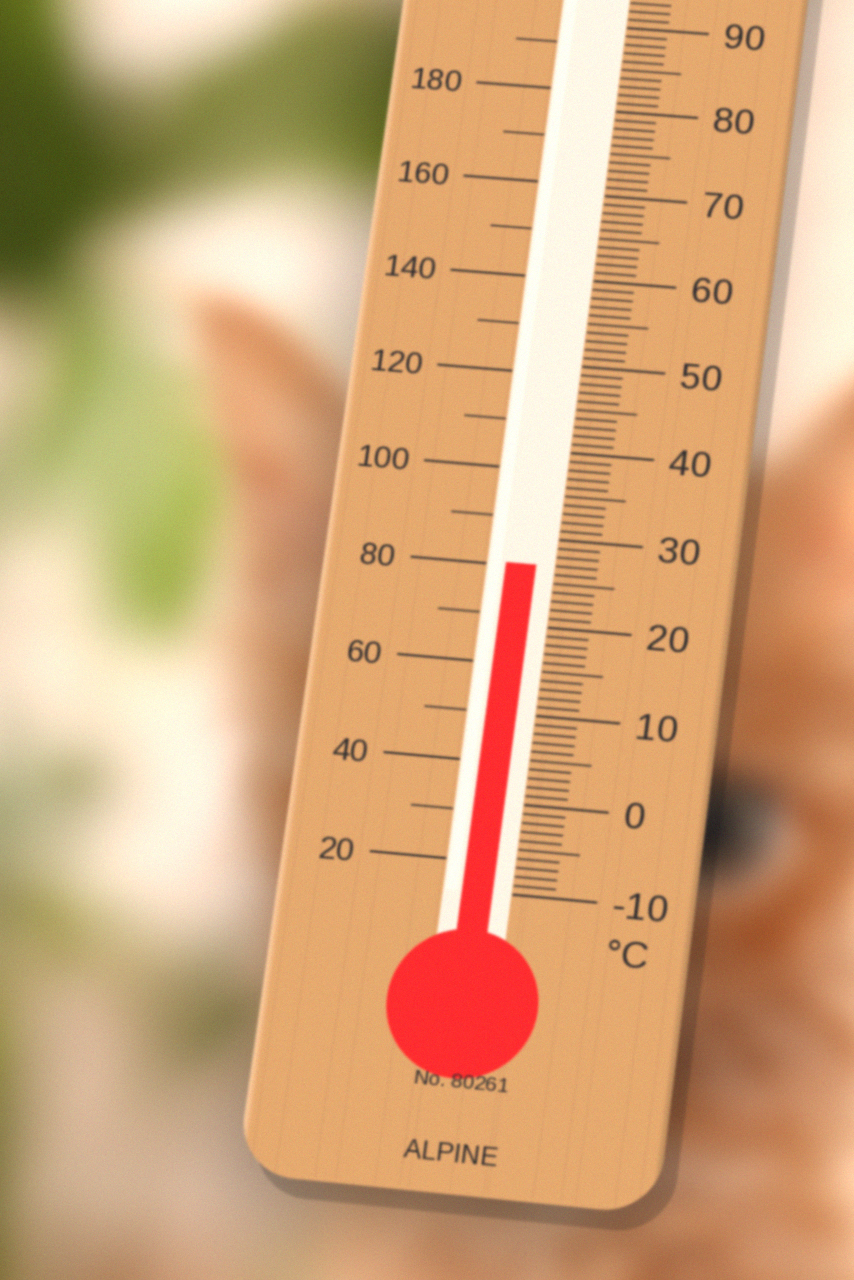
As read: value=27 unit=°C
